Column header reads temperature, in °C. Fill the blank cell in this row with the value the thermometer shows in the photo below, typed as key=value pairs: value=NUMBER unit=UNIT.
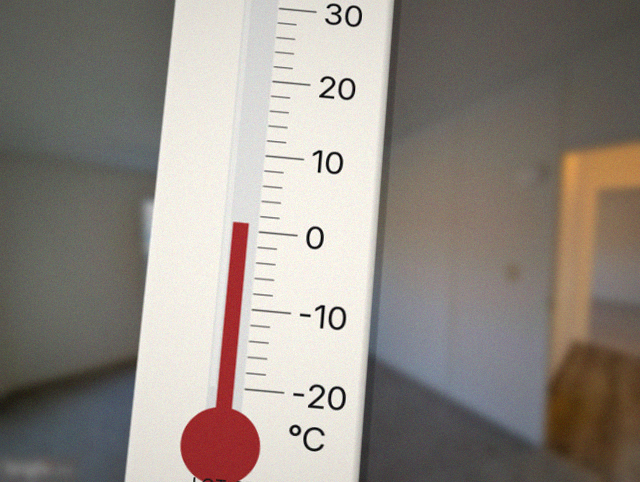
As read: value=1 unit=°C
